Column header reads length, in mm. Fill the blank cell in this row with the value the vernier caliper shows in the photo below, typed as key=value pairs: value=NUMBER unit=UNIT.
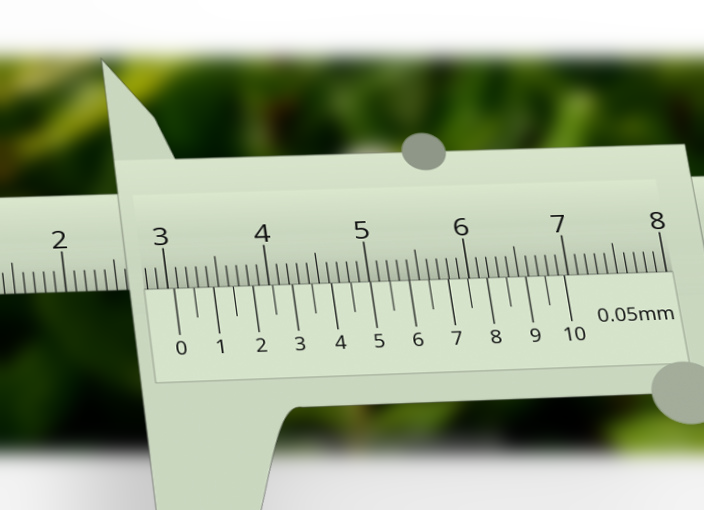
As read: value=30.6 unit=mm
